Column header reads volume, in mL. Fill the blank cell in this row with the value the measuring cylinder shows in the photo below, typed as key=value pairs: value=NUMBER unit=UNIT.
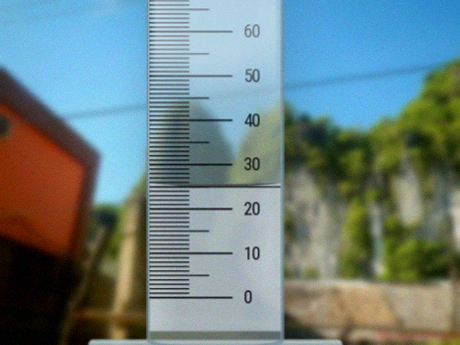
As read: value=25 unit=mL
